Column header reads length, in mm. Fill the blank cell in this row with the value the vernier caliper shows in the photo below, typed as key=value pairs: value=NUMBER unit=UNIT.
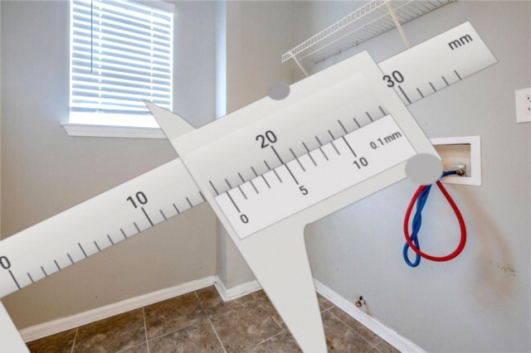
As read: value=15.6 unit=mm
